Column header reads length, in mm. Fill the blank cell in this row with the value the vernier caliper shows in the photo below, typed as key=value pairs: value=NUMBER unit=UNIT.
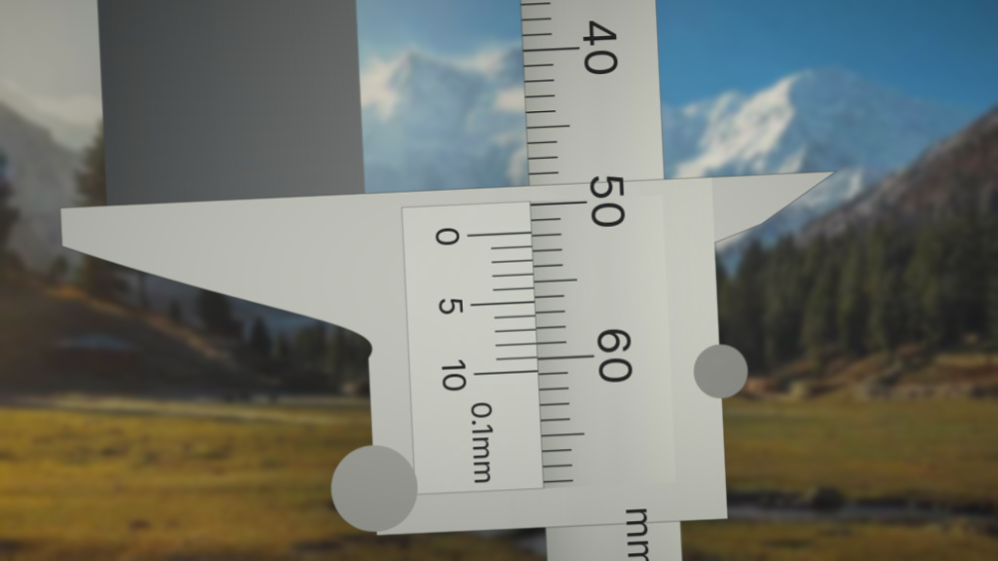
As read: value=51.8 unit=mm
